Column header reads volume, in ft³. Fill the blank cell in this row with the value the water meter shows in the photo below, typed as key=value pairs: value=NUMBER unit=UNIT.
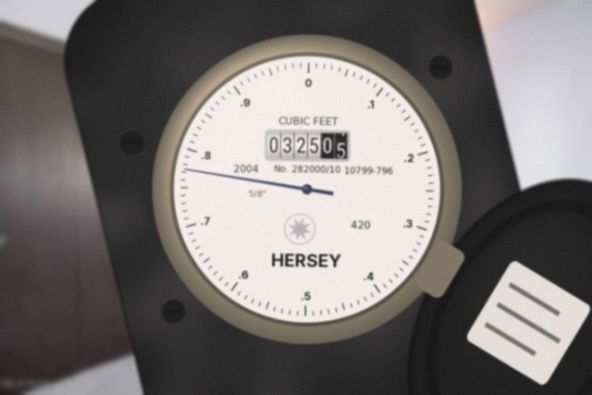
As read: value=32504.77 unit=ft³
